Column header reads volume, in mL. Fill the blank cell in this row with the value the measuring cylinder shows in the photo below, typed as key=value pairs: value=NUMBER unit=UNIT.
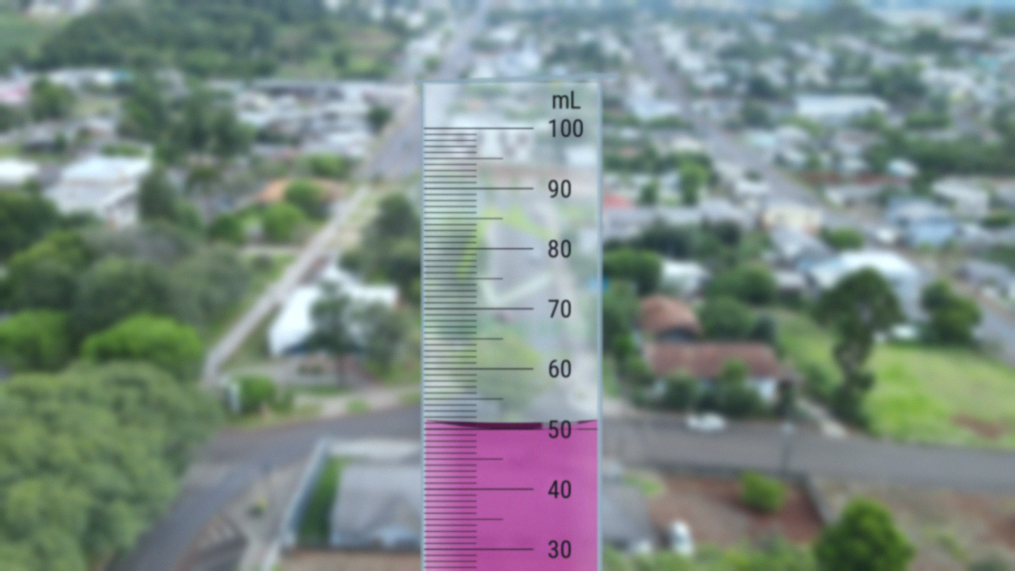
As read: value=50 unit=mL
